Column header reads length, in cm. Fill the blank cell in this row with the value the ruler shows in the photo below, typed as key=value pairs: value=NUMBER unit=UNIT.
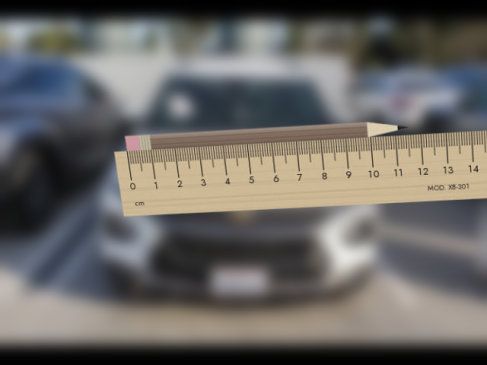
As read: value=11.5 unit=cm
